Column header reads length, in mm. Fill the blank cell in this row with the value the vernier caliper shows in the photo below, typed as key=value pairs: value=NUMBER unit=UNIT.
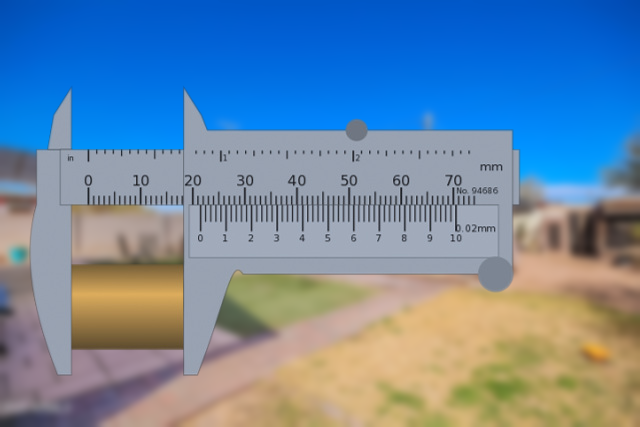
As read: value=21.5 unit=mm
